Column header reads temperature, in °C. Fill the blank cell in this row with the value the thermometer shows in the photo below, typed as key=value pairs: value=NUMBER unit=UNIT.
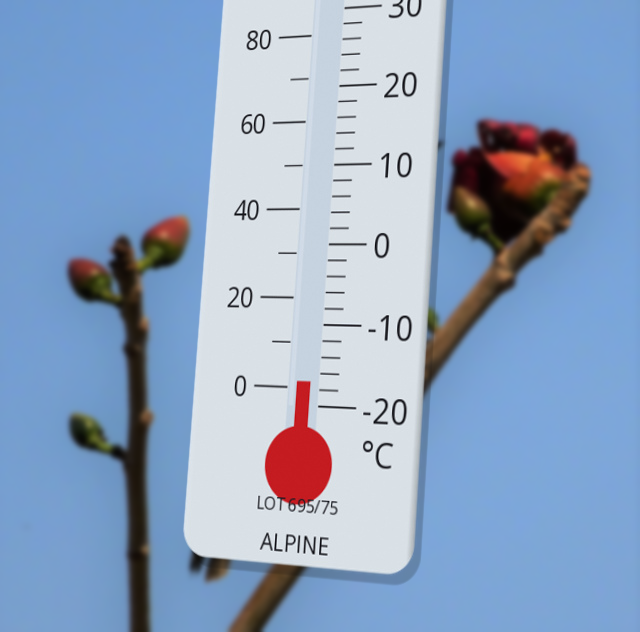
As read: value=-17 unit=°C
